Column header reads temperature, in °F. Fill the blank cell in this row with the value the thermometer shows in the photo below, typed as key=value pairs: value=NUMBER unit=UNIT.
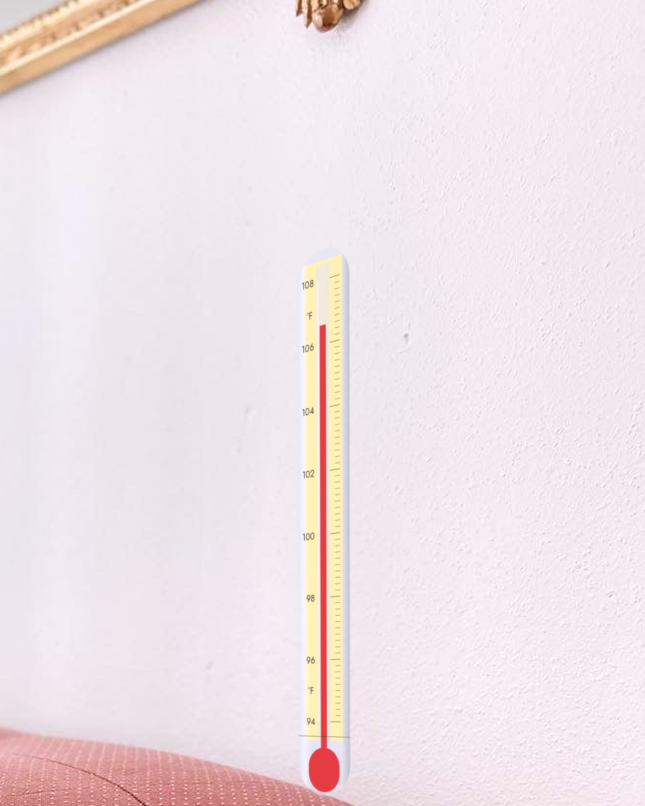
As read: value=106.6 unit=°F
